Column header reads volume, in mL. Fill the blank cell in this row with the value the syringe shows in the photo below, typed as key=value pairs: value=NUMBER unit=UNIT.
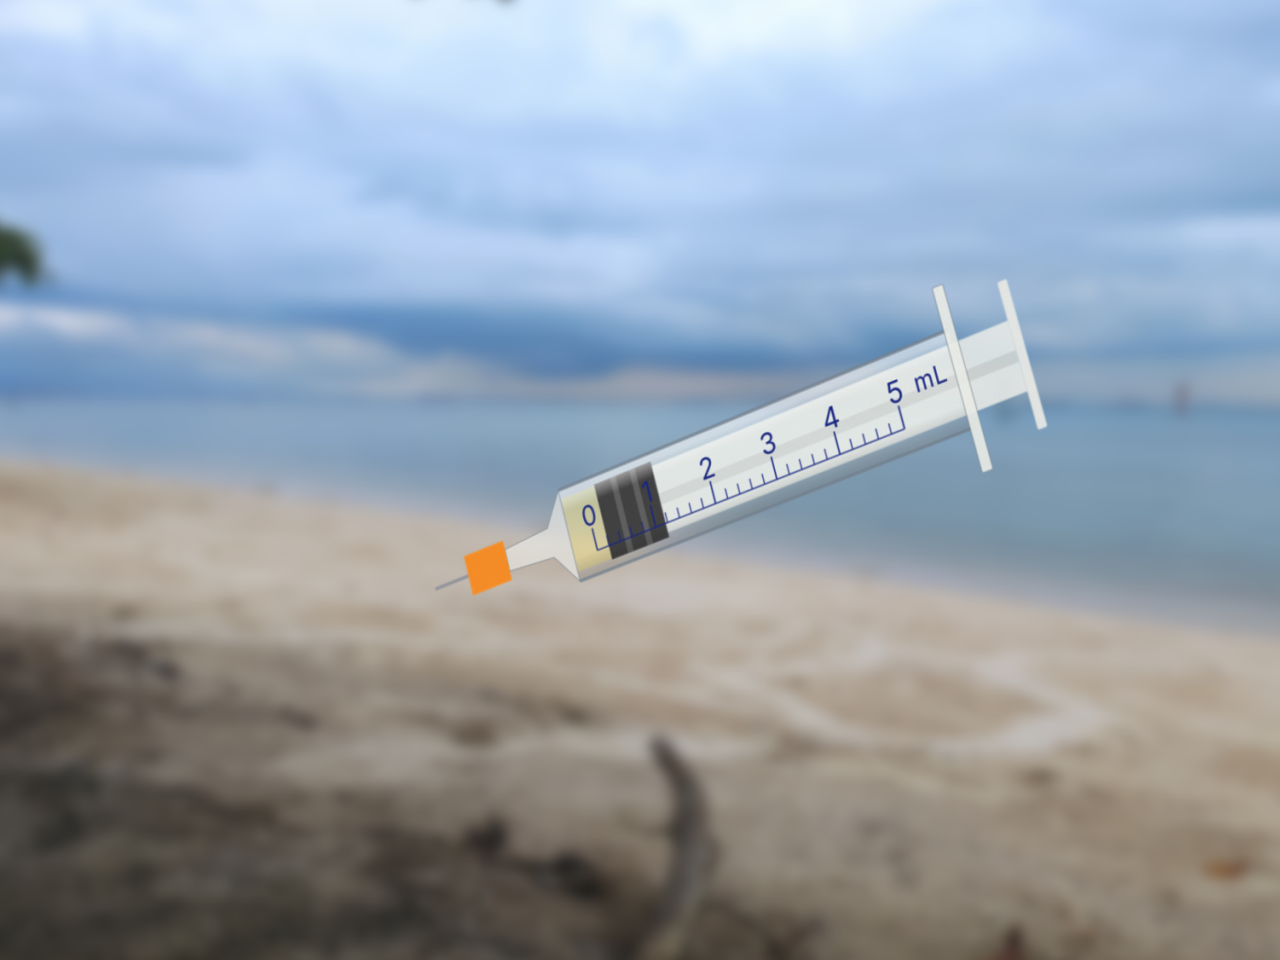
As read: value=0.2 unit=mL
